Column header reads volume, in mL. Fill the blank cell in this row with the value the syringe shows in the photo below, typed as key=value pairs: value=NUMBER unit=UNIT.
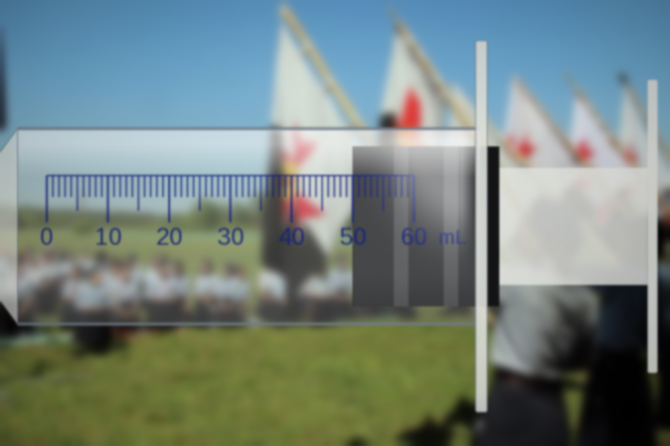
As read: value=50 unit=mL
